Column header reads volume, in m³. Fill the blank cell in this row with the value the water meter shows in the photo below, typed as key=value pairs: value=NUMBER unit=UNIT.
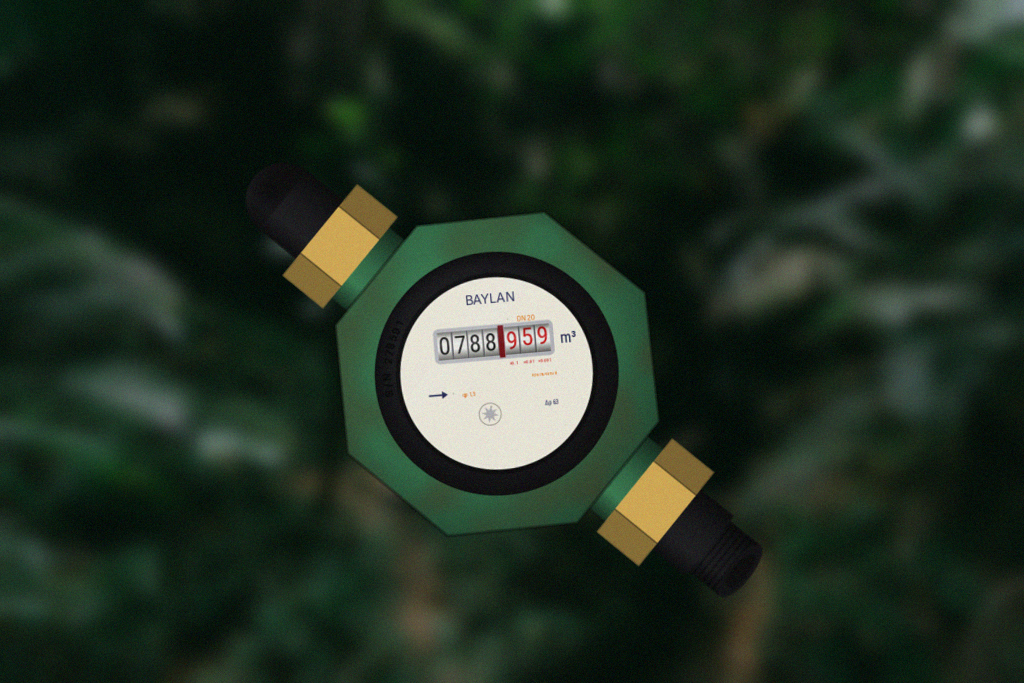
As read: value=788.959 unit=m³
